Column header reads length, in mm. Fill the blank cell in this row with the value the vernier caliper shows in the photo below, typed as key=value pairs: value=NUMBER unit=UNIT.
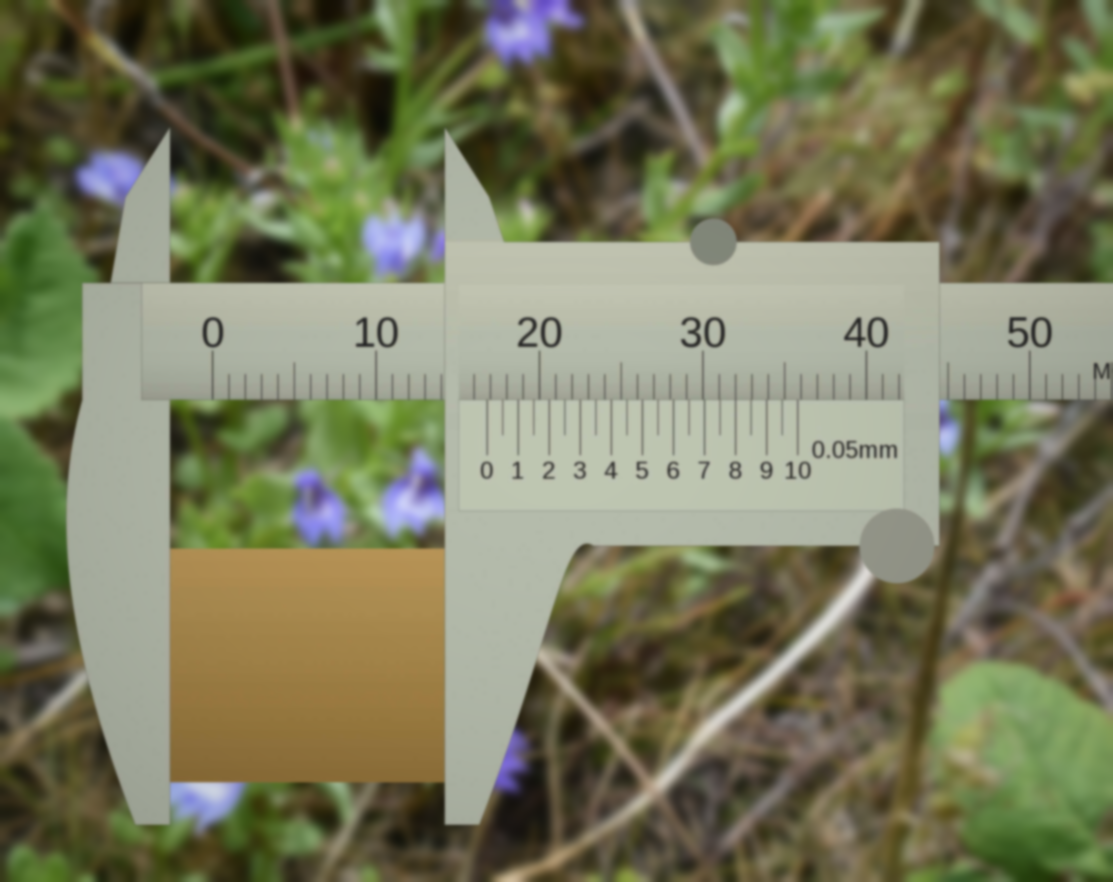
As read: value=16.8 unit=mm
